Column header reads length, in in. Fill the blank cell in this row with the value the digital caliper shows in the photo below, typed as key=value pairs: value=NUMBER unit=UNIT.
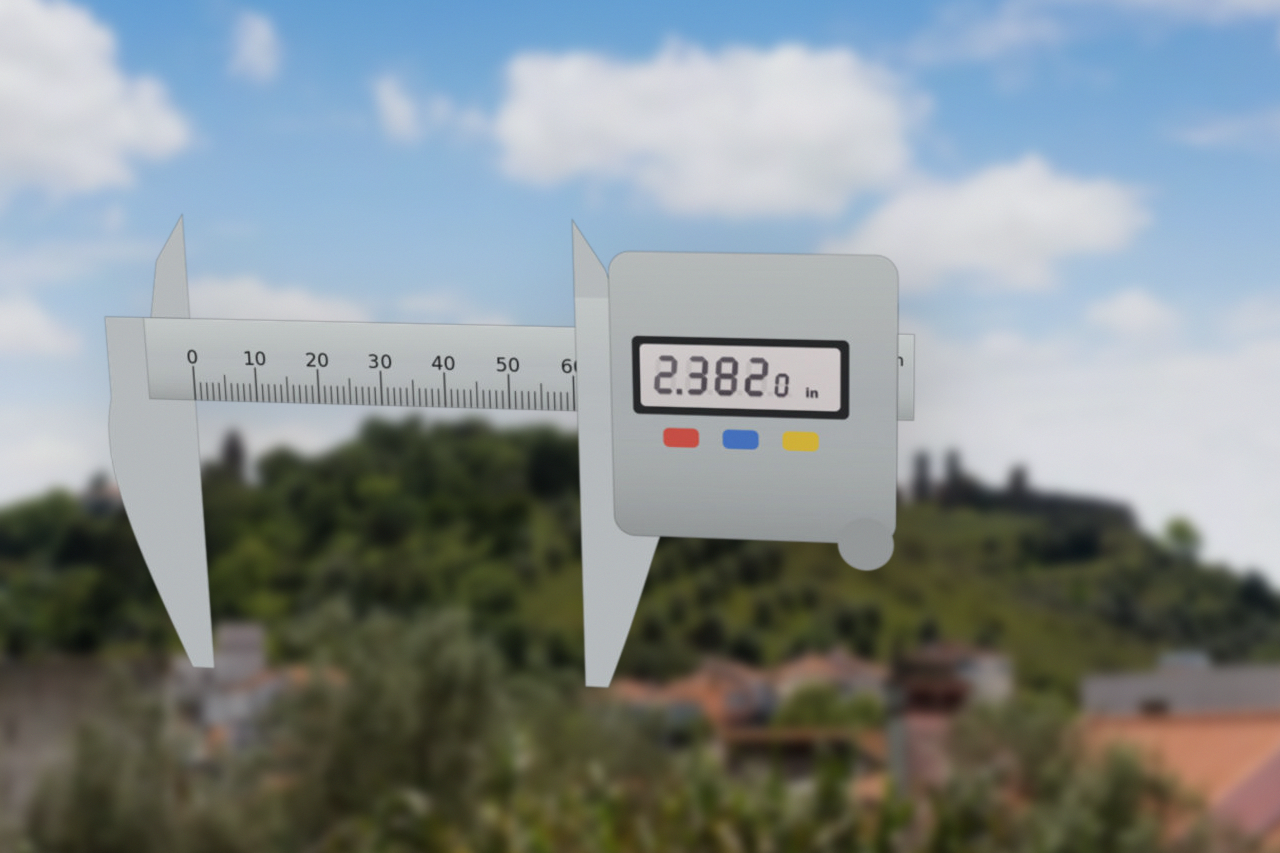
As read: value=2.3820 unit=in
